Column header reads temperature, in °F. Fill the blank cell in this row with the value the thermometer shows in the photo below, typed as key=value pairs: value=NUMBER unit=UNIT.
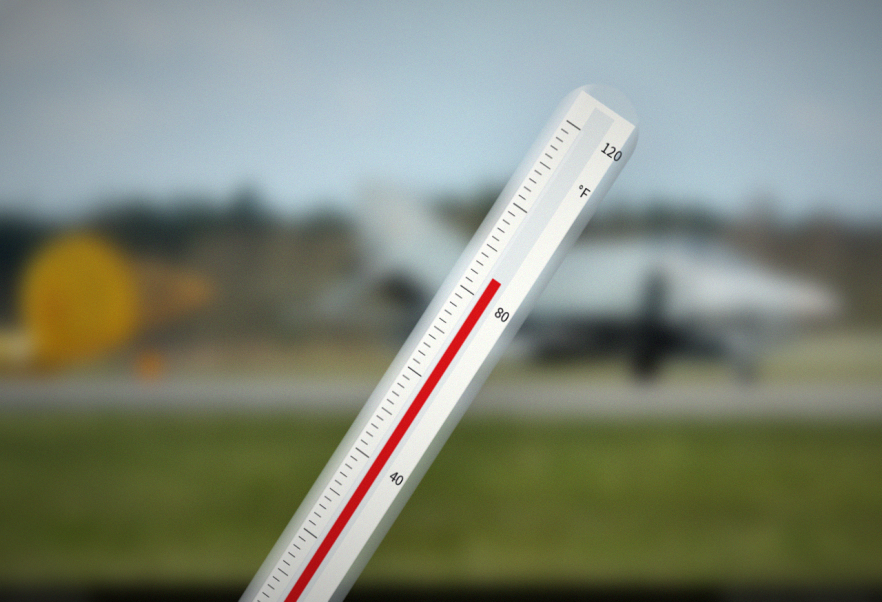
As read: value=85 unit=°F
